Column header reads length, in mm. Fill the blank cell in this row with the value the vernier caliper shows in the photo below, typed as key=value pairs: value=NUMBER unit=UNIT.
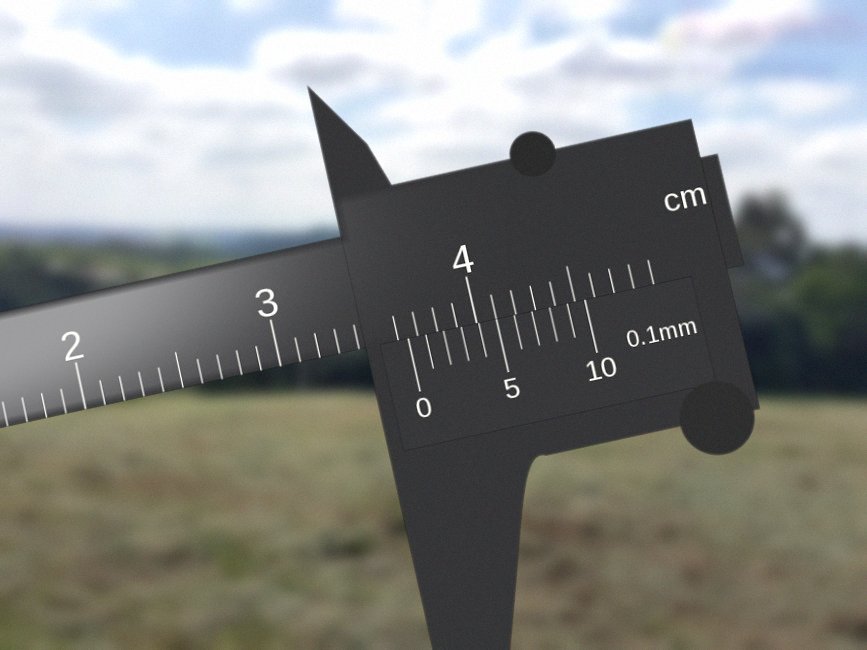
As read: value=36.5 unit=mm
